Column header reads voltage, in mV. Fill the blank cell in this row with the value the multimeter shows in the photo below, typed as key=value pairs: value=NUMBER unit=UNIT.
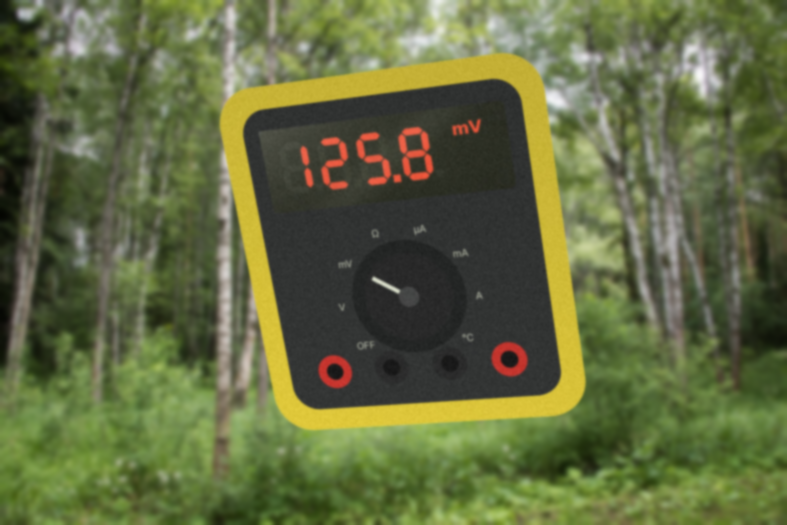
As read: value=125.8 unit=mV
